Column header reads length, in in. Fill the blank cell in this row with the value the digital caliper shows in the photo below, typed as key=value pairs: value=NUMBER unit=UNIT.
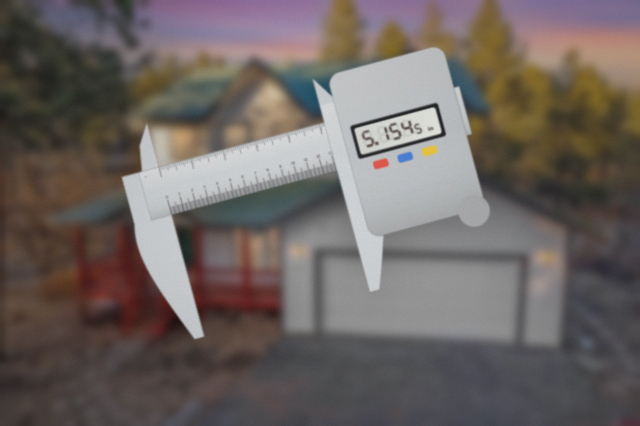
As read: value=5.1545 unit=in
